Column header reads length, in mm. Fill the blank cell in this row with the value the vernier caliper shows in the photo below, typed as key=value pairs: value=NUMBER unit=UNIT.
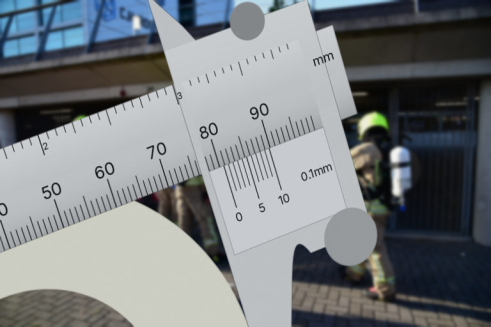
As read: value=80.8 unit=mm
